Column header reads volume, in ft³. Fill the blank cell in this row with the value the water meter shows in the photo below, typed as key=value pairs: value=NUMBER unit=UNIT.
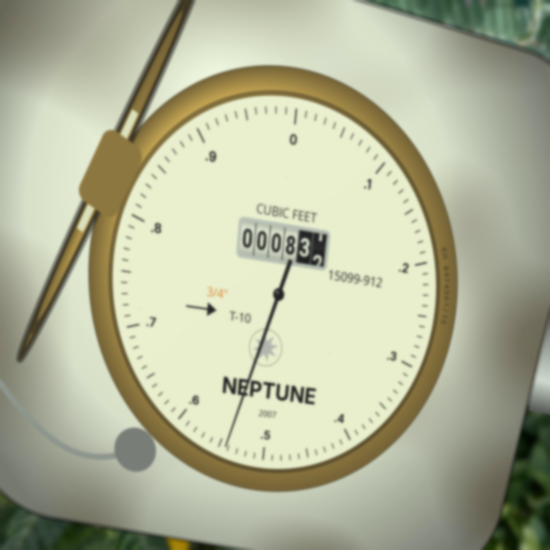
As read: value=831.54 unit=ft³
